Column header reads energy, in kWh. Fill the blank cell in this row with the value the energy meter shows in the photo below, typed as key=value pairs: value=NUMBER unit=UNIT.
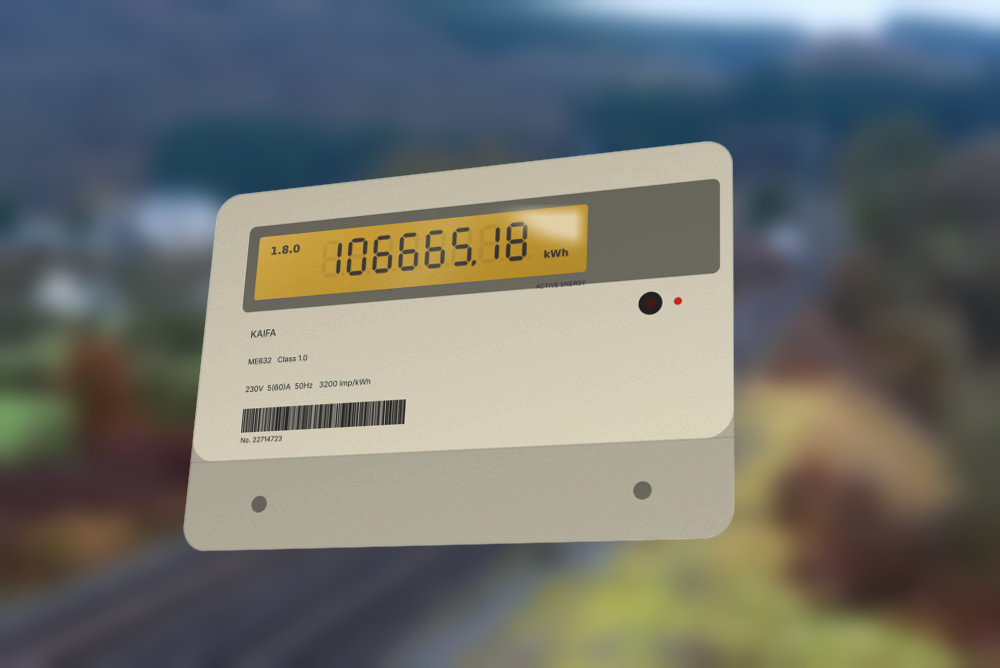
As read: value=106665.18 unit=kWh
